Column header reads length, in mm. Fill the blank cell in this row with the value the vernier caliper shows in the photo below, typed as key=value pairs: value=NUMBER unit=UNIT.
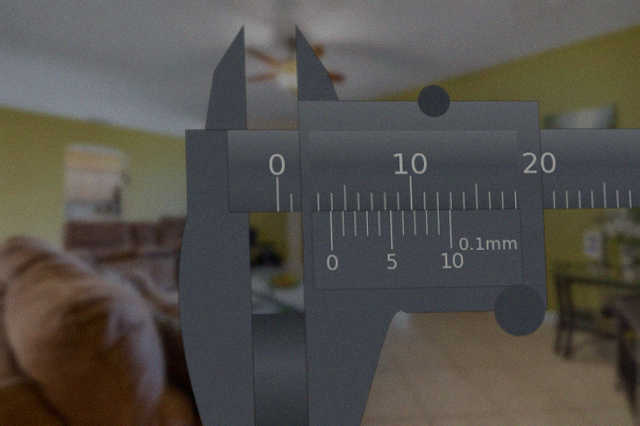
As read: value=3.9 unit=mm
